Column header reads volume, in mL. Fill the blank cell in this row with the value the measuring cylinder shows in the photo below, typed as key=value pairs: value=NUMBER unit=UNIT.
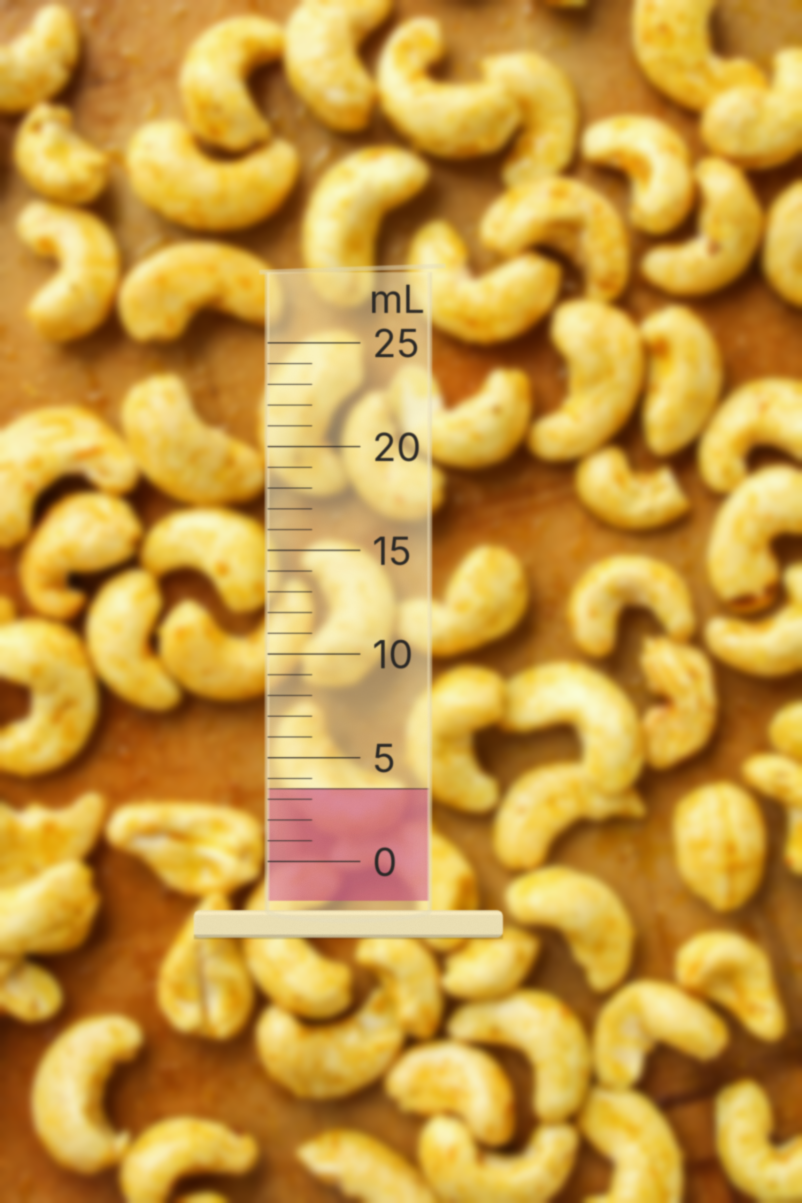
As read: value=3.5 unit=mL
